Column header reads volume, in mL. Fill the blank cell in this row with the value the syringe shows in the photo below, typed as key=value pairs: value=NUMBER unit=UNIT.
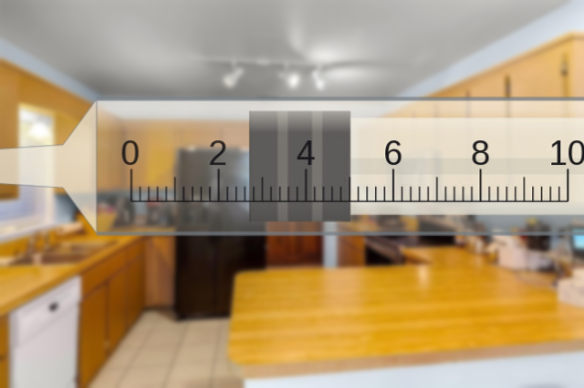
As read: value=2.7 unit=mL
